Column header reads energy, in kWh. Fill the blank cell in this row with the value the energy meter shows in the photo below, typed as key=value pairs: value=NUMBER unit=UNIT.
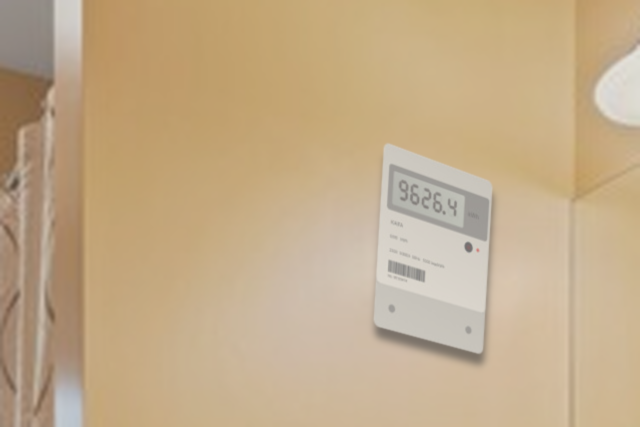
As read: value=9626.4 unit=kWh
